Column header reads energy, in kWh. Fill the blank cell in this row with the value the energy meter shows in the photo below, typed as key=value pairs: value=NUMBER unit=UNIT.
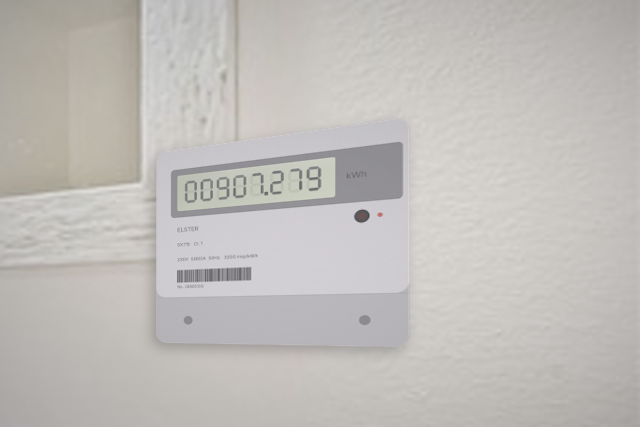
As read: value=907.279 unit=kWh
